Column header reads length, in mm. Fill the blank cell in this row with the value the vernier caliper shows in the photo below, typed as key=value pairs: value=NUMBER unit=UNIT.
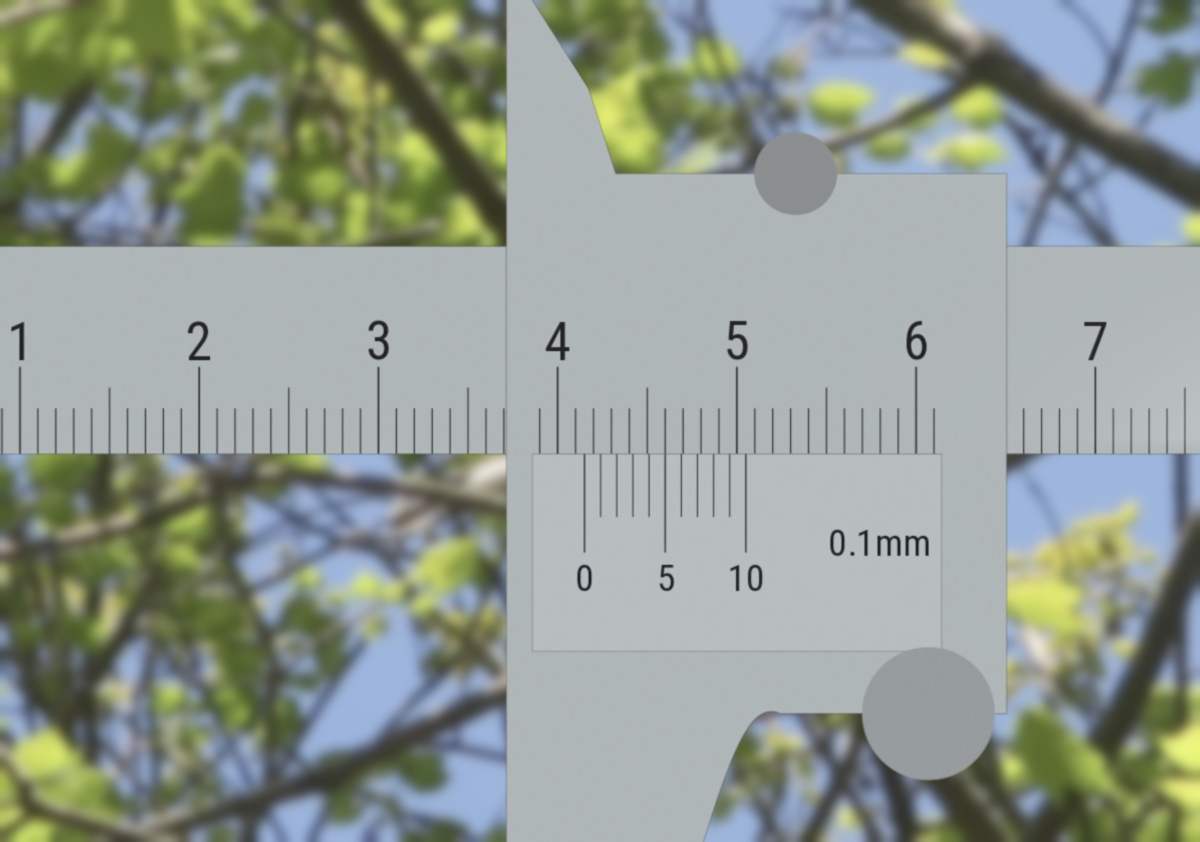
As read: value=41.5 unit=mm
